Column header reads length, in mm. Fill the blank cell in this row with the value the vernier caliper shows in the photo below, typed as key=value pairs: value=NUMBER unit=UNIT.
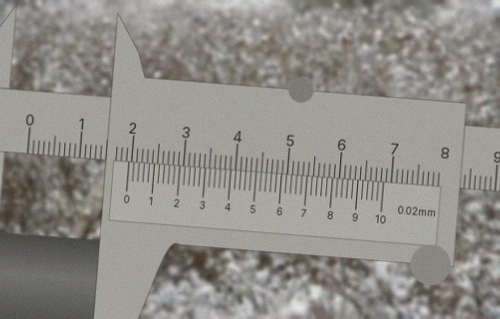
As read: value=19.5 unit=mm
